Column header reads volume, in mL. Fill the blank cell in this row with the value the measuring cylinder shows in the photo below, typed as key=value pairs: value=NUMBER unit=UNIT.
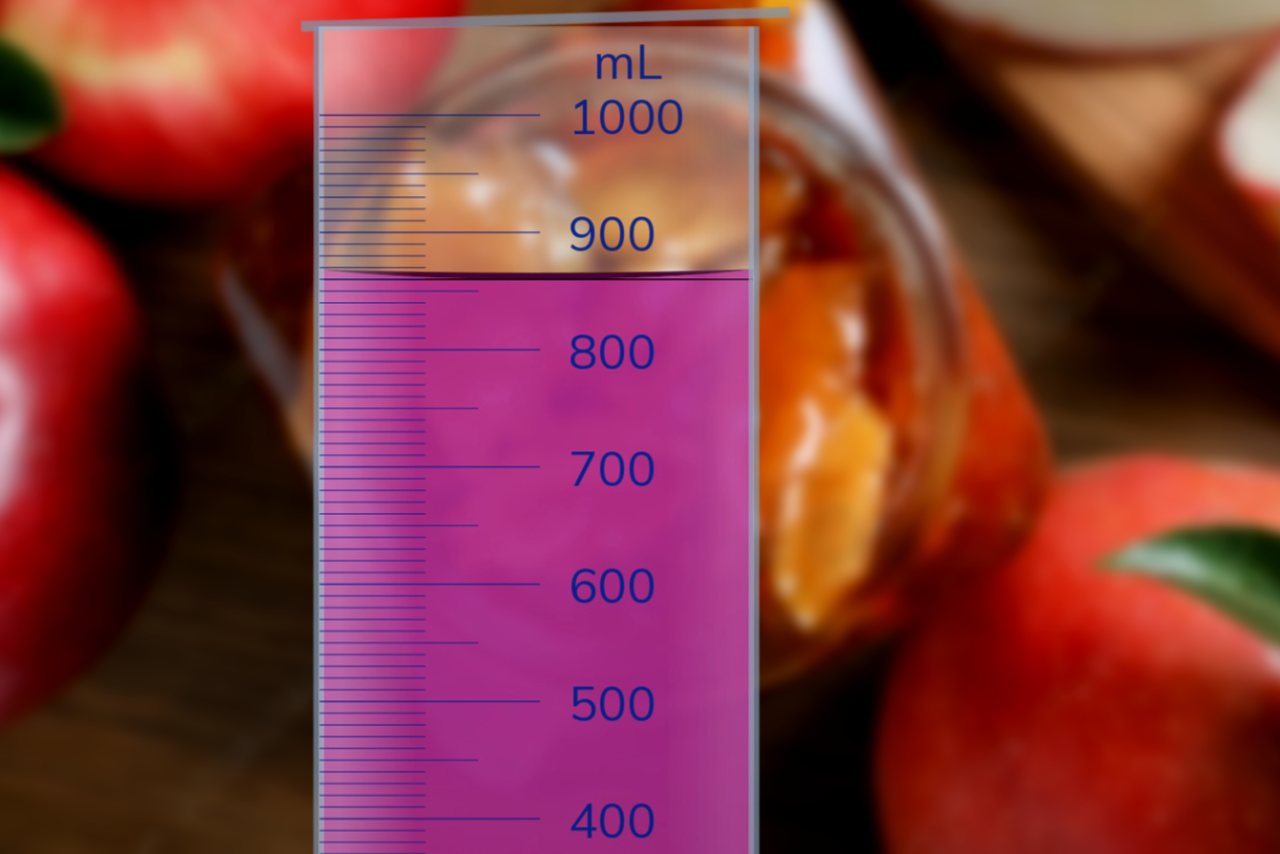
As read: value=860 unit=mL
